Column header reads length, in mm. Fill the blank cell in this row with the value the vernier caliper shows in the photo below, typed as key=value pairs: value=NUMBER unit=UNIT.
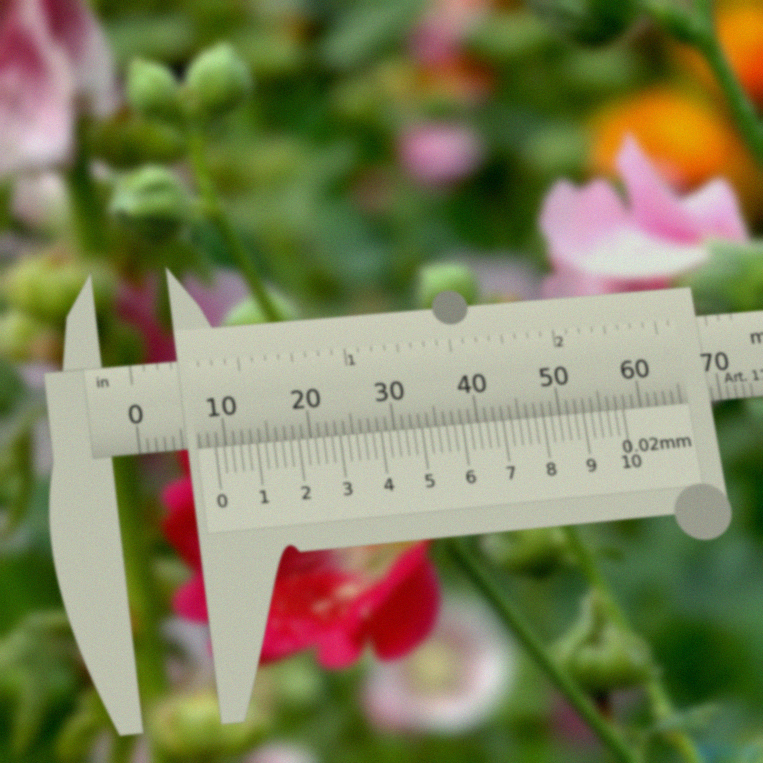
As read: value=8.8 unit=mm
